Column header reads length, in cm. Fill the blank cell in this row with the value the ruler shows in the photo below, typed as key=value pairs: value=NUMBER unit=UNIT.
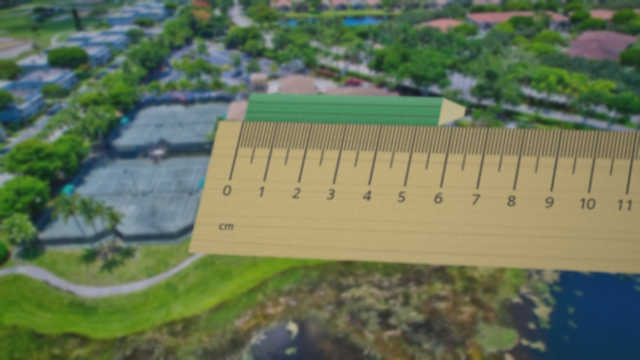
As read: value=6.5 unit=cm
